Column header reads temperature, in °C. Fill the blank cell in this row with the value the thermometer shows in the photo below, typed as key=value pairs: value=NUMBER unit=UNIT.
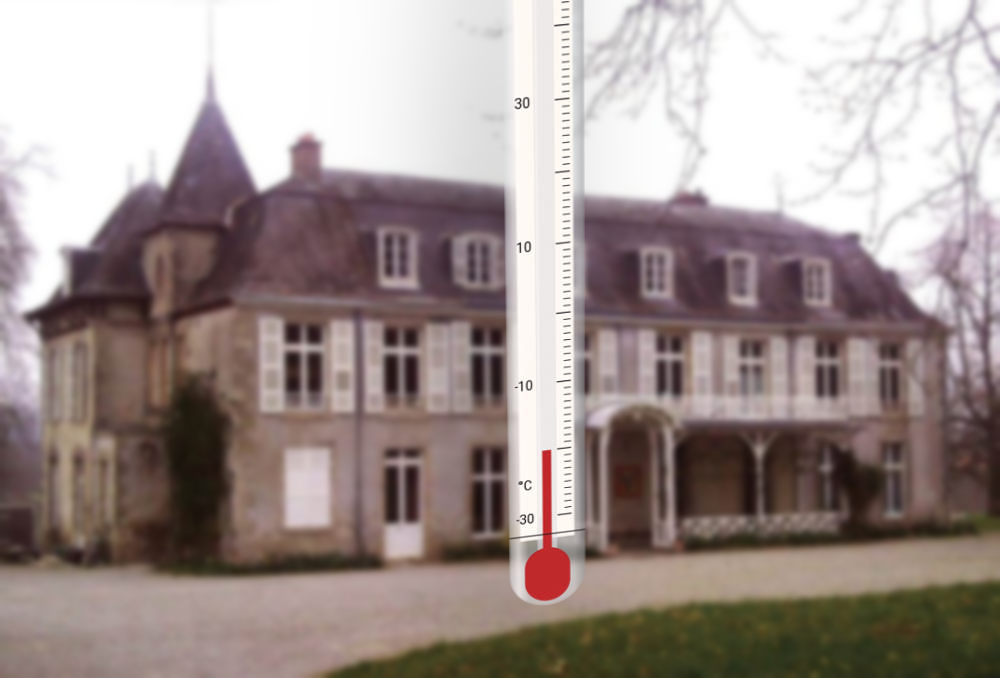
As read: value=-20 unit=°C
